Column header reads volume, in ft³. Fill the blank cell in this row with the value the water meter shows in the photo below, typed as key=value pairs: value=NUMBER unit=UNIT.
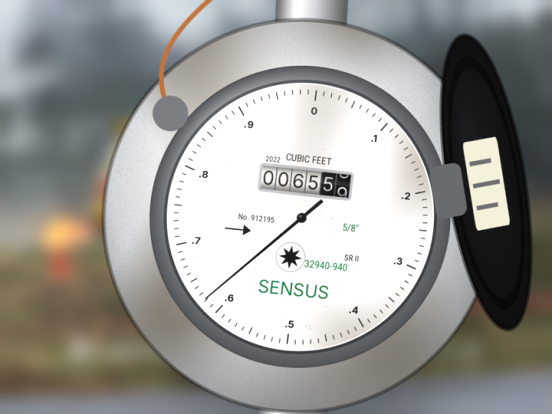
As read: value=6558.62 unit=ft³
